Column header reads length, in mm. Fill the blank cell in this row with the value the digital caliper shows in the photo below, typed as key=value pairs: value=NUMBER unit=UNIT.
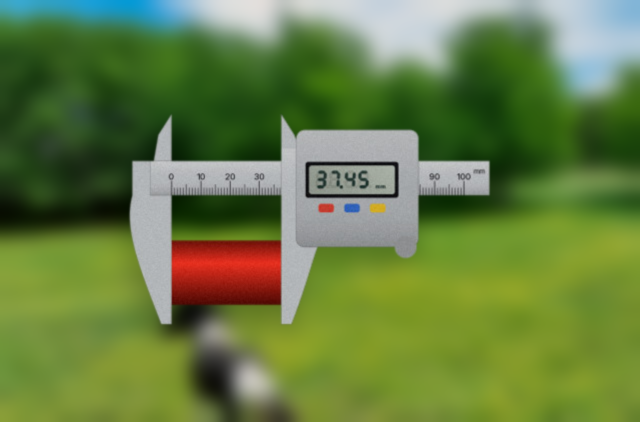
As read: value=37.45 unit=mm
